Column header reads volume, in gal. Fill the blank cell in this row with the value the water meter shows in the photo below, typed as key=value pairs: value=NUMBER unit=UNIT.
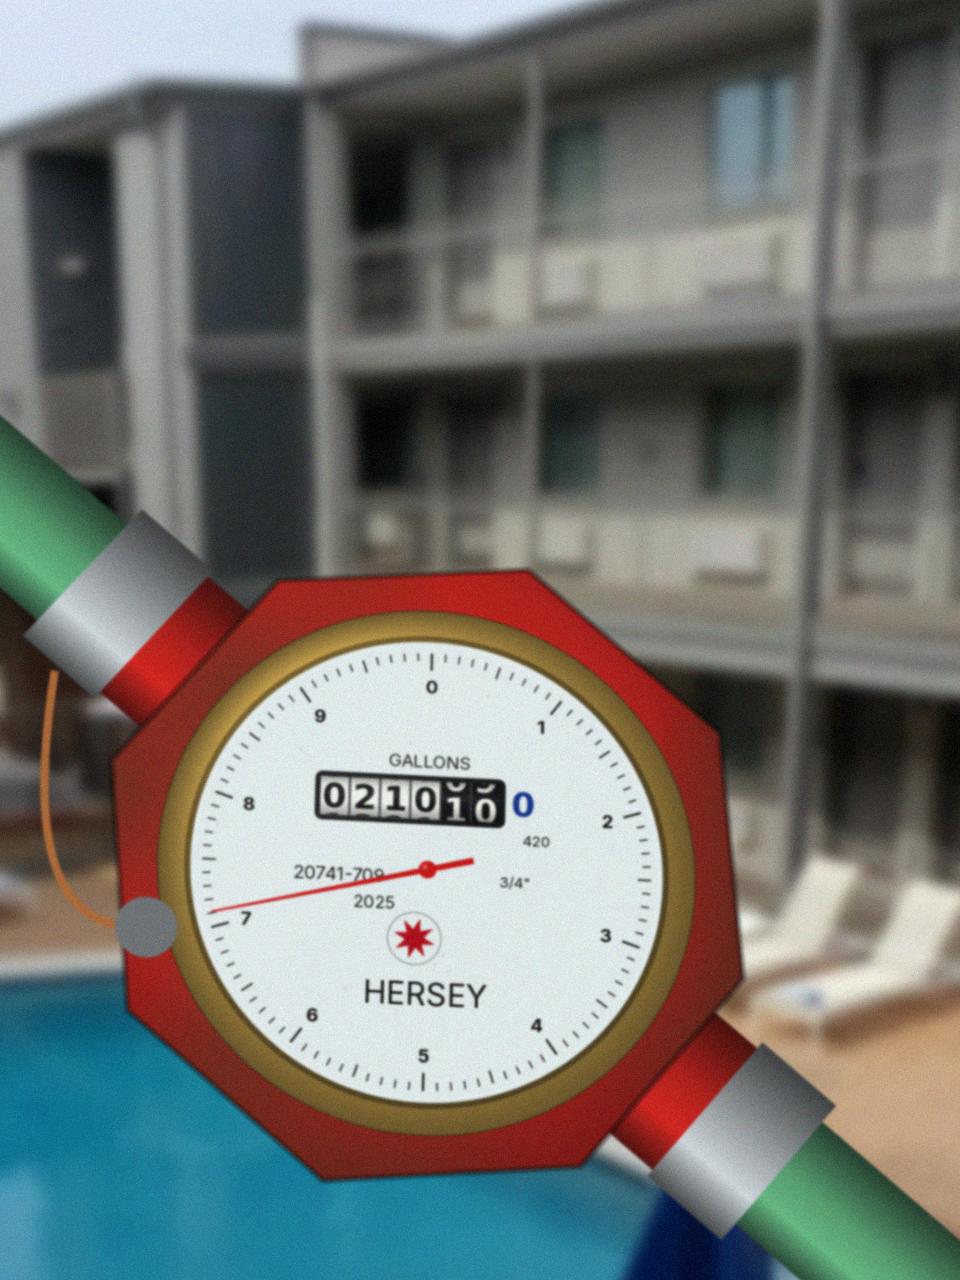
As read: value=210097.1 unit=gal
